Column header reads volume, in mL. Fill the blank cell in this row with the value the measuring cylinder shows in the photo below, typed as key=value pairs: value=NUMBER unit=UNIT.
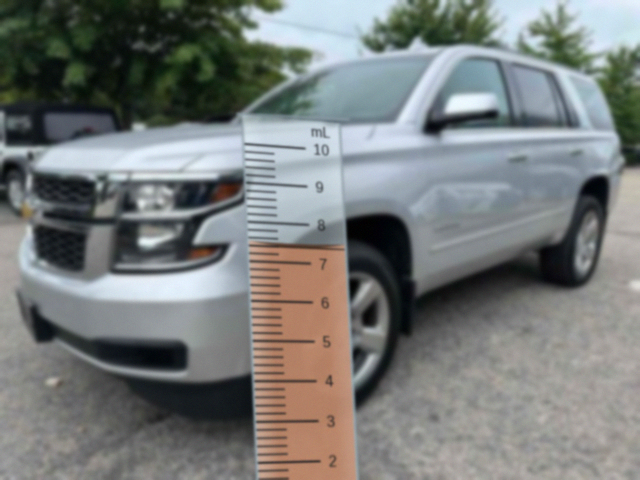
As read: value=7.4 unit=mL
